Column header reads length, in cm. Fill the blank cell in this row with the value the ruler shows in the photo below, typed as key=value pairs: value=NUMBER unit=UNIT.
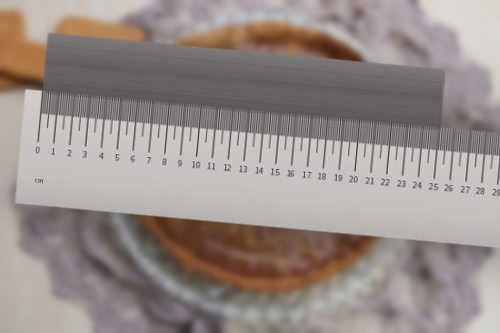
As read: value=25 unit=cm
